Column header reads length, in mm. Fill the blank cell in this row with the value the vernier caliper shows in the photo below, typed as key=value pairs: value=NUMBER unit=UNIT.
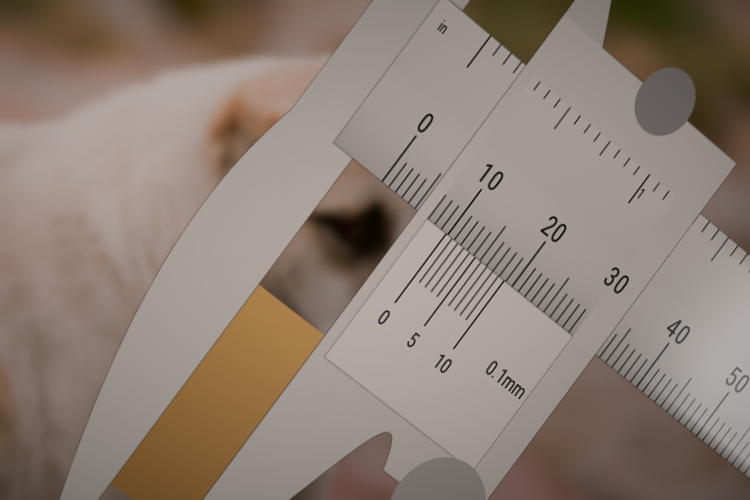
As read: value=9.8 unit=mm
